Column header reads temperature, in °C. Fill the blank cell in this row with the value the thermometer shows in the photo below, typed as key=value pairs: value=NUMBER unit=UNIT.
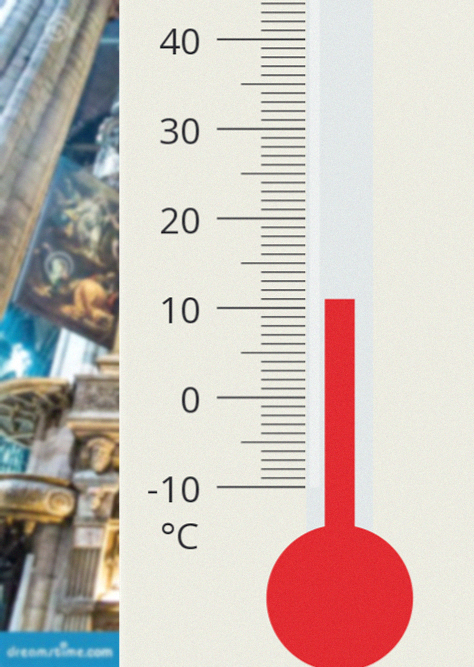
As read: value=11 unit=°C
